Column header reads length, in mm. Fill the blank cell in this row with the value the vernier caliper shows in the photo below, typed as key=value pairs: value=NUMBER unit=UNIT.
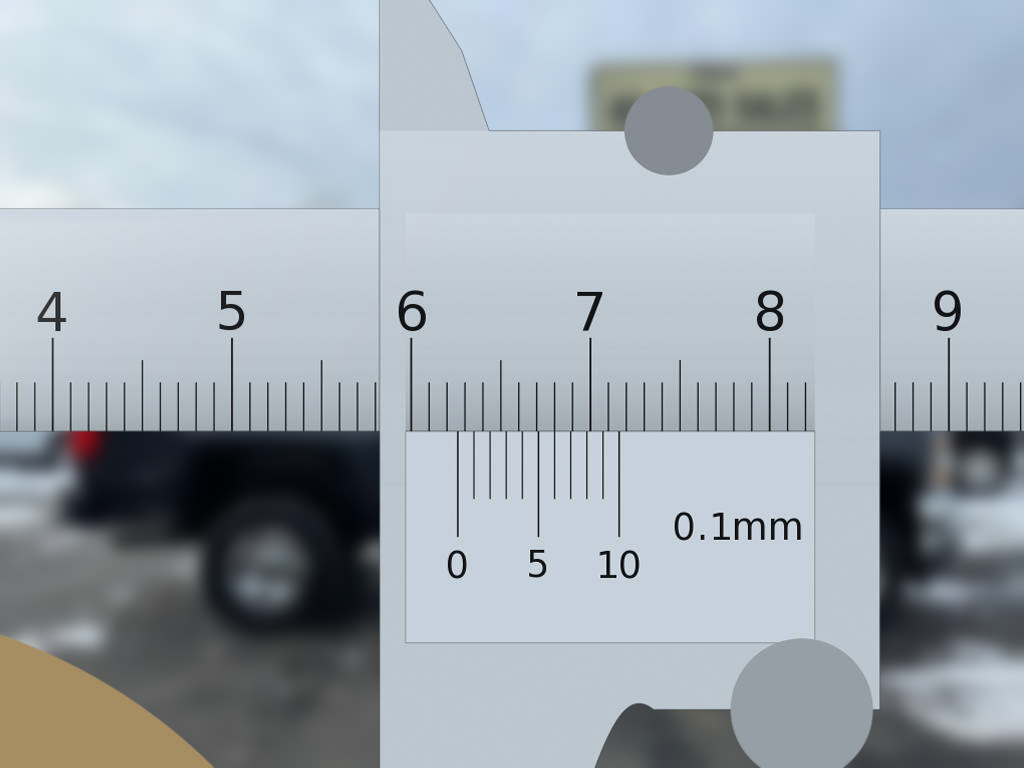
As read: value=62.6 unit=mm
